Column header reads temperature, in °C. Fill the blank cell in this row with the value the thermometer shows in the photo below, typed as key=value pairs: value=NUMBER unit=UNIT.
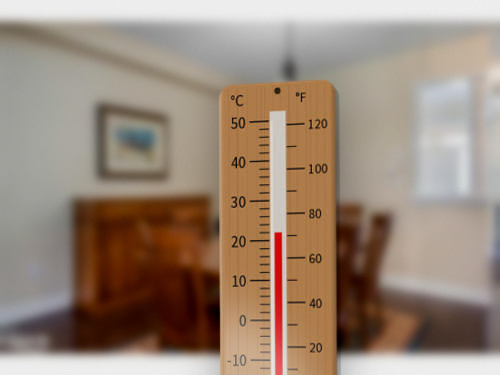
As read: value=22 unit=°C
